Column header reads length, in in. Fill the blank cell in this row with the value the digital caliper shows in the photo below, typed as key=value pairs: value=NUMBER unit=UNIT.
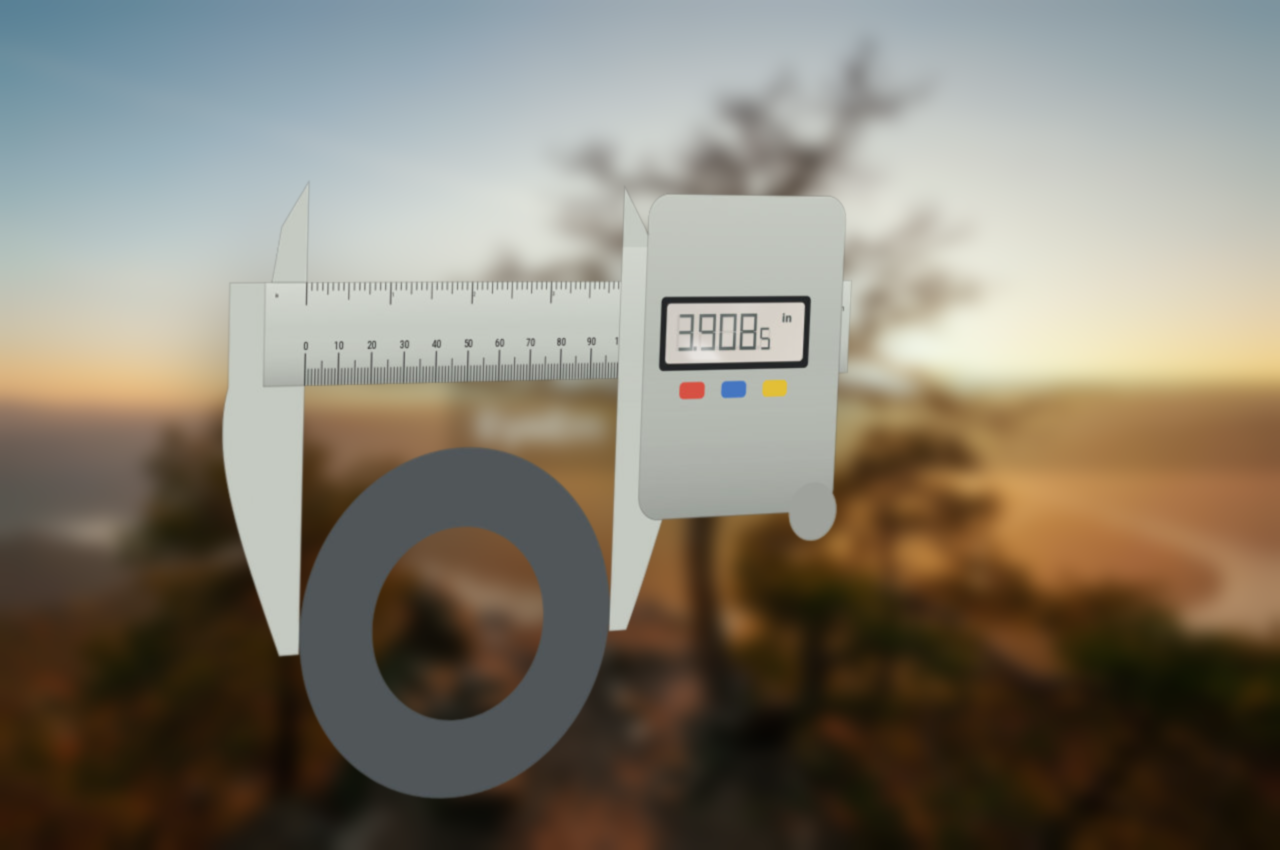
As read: value=3.9085 unit=in
